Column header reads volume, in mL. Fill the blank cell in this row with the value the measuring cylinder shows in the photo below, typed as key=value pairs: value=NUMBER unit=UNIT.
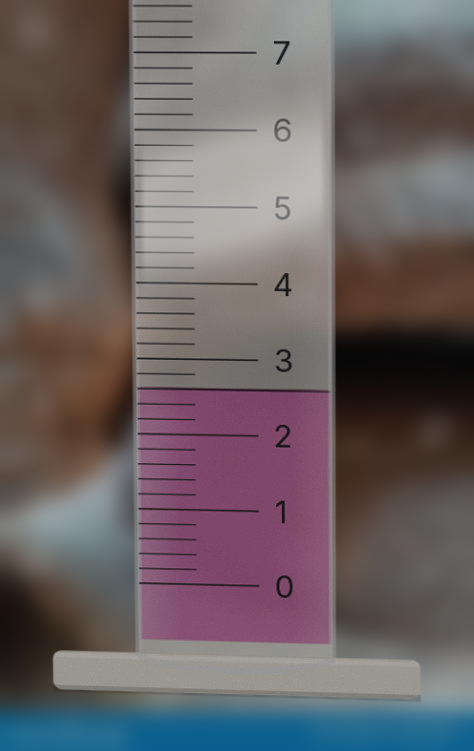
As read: value=2.6 unit=mL
